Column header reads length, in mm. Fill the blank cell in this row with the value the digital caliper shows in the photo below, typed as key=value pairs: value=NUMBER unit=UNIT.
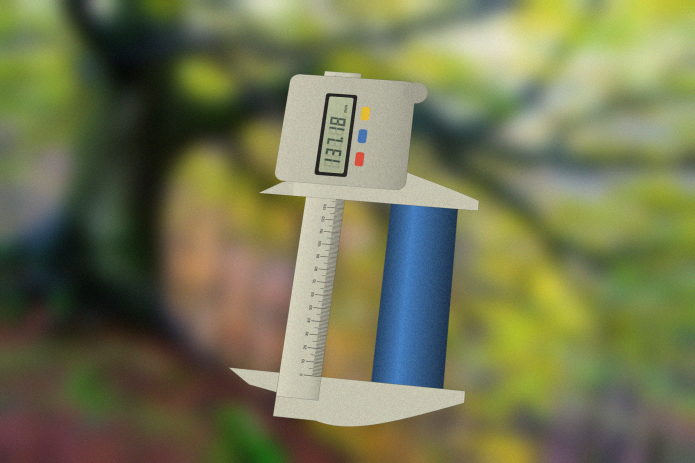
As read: value=137.18 unit=mm
